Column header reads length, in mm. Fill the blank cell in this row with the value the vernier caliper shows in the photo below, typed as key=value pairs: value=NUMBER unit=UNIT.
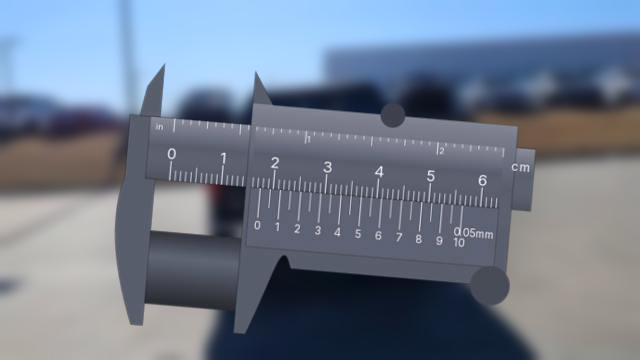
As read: value=17.5 unit=mm
